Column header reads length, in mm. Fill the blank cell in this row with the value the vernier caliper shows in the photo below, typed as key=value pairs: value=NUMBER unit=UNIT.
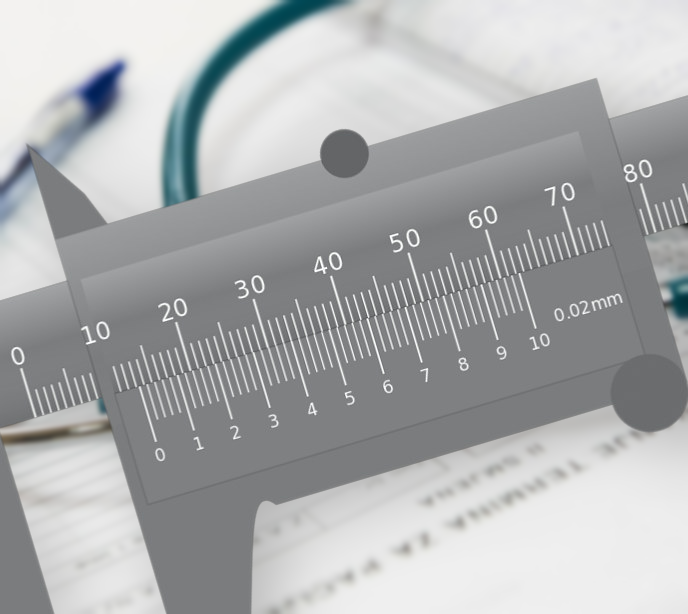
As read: value=13.4 unit=mm
